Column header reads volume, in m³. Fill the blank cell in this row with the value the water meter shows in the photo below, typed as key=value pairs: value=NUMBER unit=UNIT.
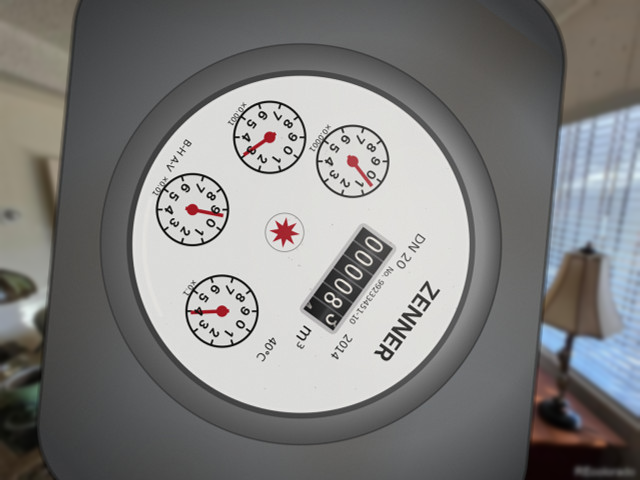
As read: value=83.3930 unit=m³
